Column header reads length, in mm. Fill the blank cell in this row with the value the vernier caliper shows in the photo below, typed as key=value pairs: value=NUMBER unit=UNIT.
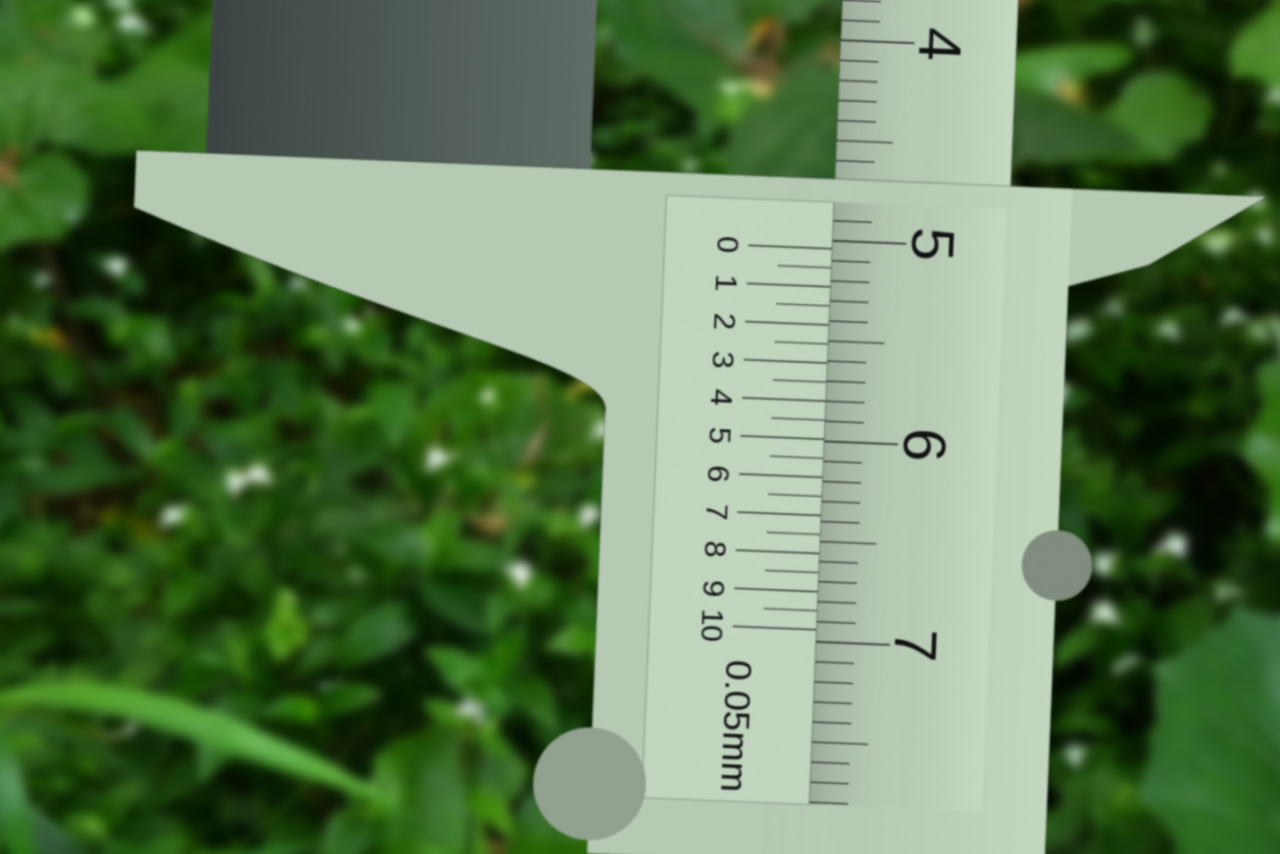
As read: value=50.4 unit=mm
